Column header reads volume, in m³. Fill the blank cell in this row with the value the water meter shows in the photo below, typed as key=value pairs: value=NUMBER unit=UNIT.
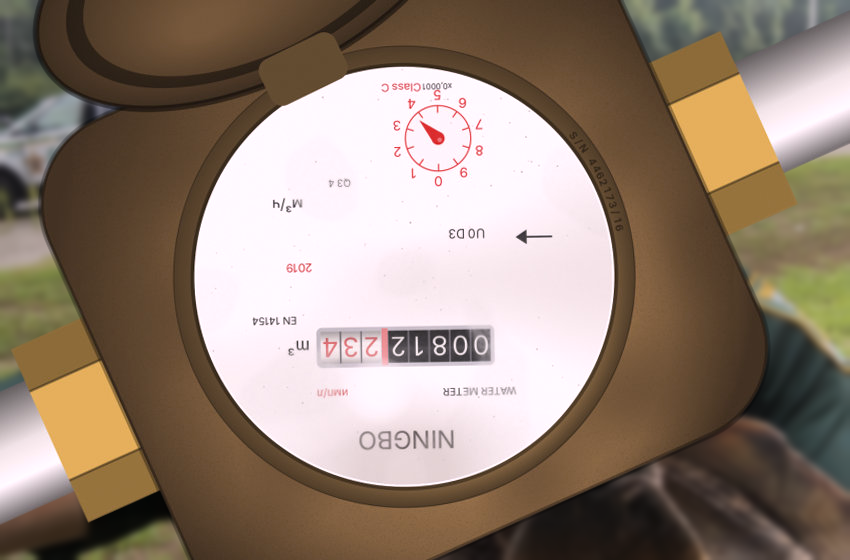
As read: value=812.2343 unit=m³
